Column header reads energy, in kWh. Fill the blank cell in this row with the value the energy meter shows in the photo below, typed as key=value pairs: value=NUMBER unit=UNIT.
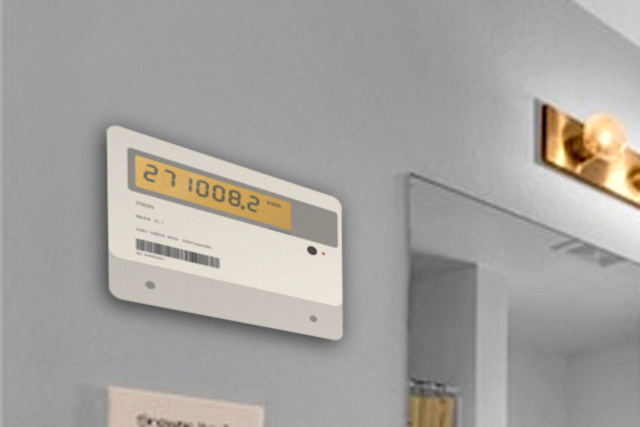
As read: value=271008.2 unit=kWh
